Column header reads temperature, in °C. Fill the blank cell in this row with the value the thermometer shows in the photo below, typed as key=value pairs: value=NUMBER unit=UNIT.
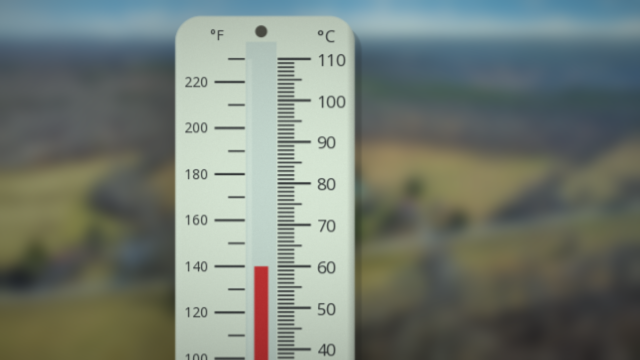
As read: value=60 unit=°C
